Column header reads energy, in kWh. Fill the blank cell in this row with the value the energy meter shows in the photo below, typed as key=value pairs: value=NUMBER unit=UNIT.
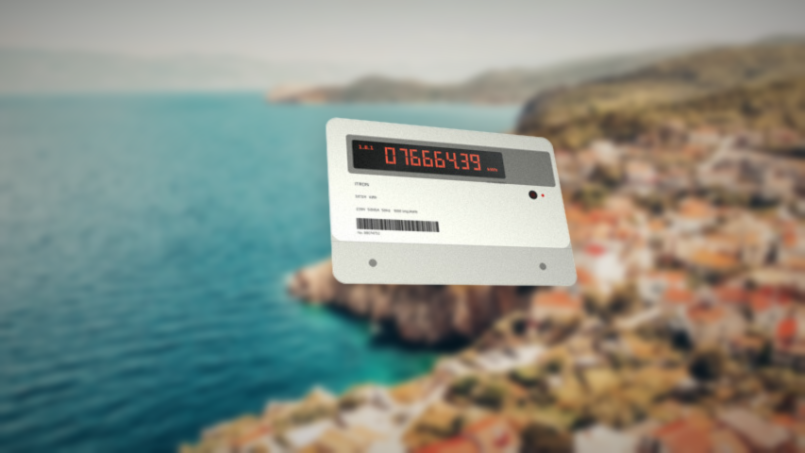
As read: value=76664.39 unit=kWh
